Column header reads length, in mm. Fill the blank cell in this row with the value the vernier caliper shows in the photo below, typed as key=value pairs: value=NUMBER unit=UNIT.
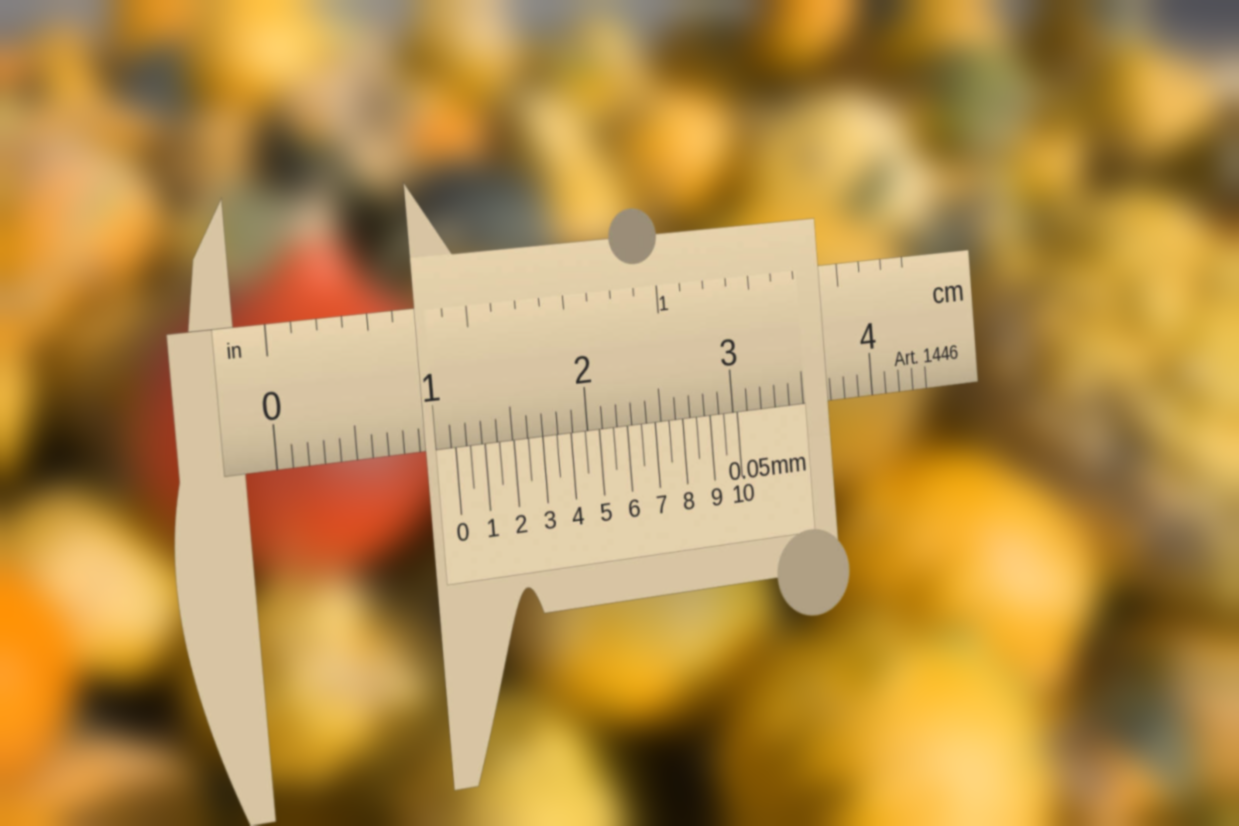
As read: value=11.3 unit=mm
